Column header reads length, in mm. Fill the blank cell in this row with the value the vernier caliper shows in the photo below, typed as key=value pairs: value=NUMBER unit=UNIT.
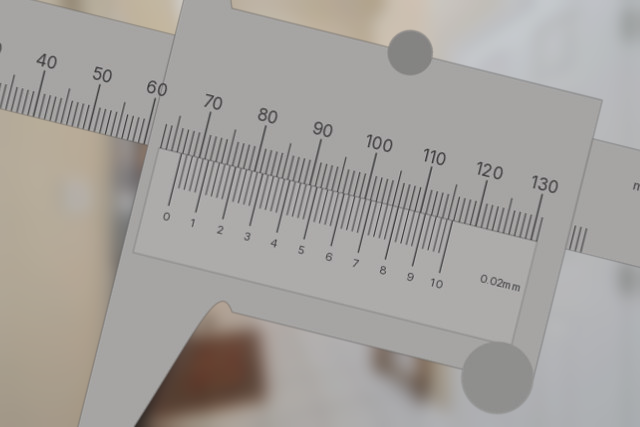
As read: value=66.8 unit=mm
